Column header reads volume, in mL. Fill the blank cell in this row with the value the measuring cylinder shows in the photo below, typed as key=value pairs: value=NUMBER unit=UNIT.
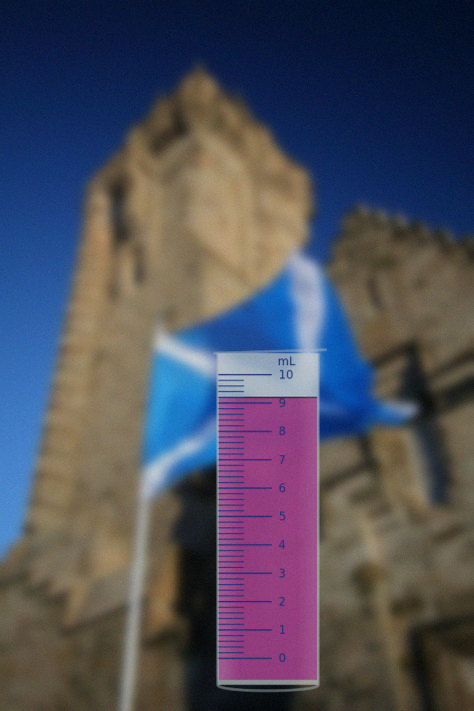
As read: value=9.2 unit=mL
